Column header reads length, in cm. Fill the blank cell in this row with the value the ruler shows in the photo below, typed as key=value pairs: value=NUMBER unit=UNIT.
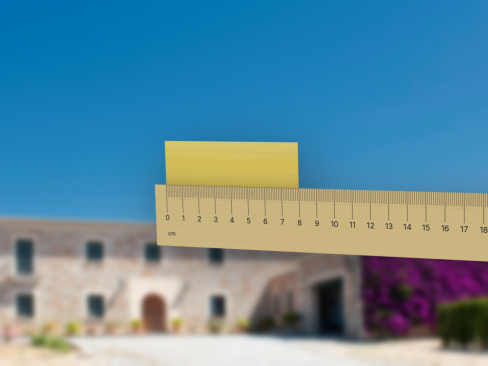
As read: value=8 unit=cm
